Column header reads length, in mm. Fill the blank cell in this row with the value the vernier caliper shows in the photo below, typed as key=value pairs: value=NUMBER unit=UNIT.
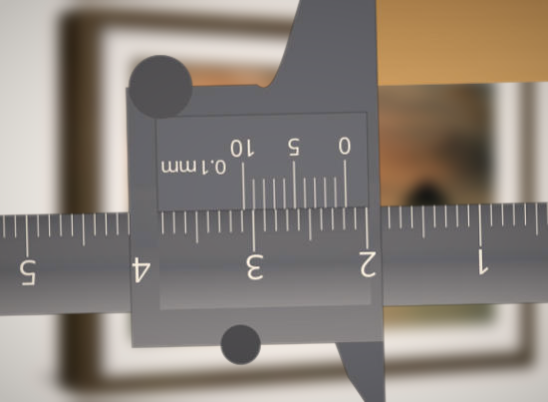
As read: value=21.8 unit=mm
